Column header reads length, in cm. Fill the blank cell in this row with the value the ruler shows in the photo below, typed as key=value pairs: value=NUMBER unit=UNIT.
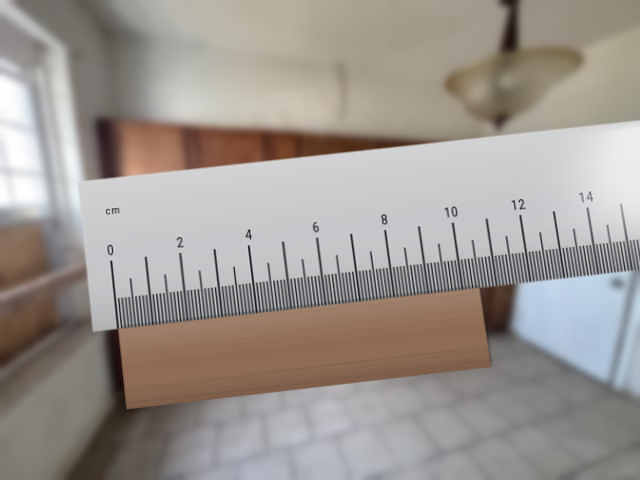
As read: value=10.5 unit=cm
